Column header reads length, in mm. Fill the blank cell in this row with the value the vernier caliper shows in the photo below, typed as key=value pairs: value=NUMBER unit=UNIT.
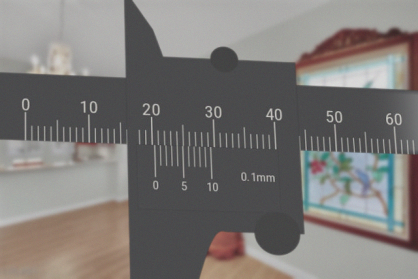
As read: value=20.4 unit=mm
